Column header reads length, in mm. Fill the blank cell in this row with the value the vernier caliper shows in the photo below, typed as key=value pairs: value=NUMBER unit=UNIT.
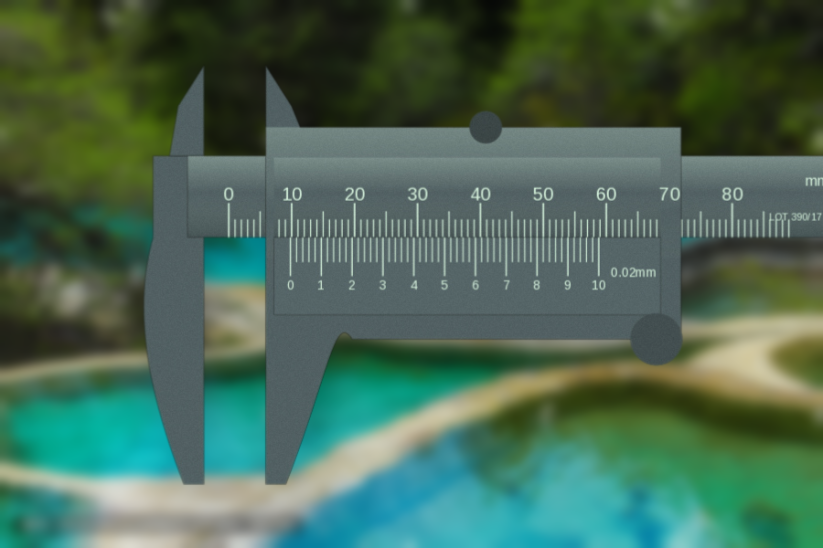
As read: value=9.8 unit=mm
